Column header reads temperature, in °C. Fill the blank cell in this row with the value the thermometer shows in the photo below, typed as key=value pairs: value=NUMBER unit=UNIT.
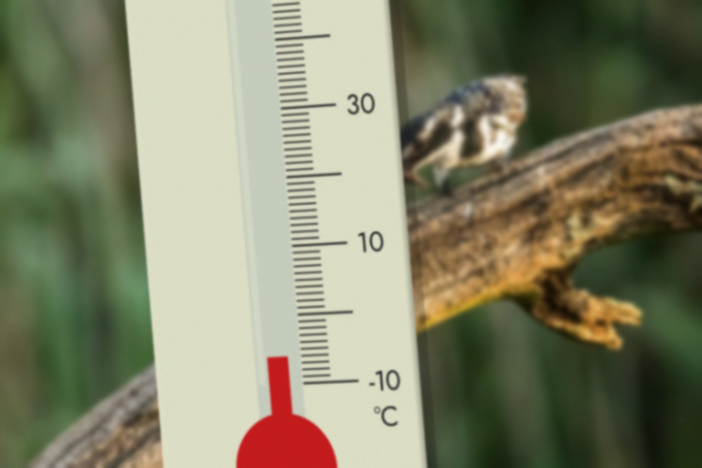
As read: value=-6 unit=°C
